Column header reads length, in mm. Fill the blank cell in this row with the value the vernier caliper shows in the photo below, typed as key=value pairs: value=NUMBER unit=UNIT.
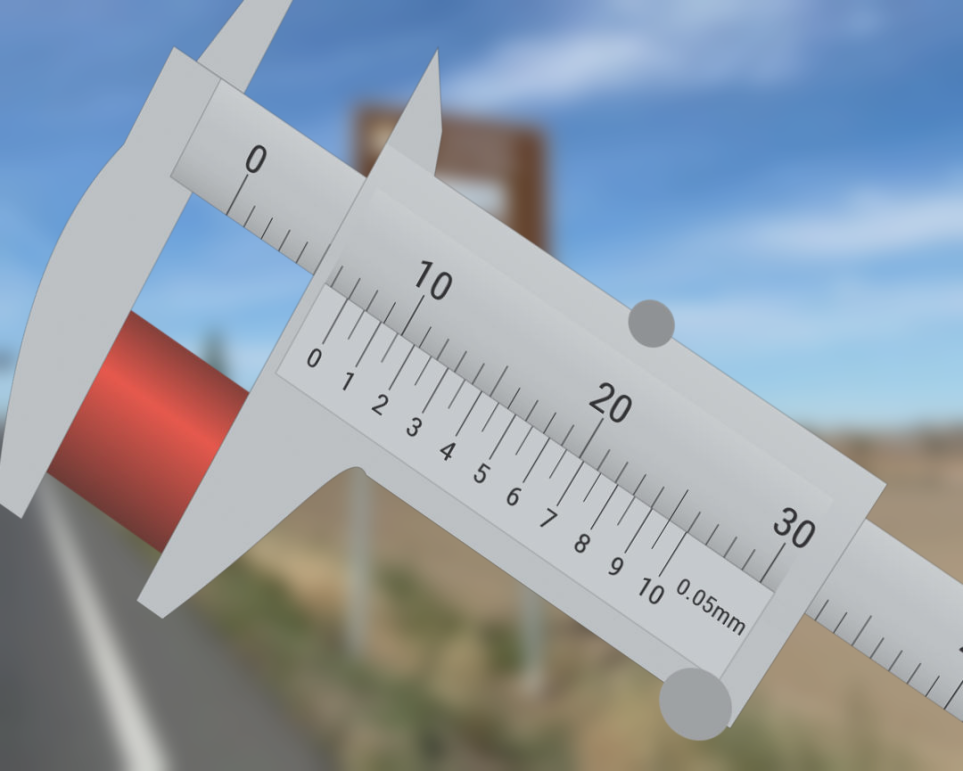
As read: value=6.95 unit=mm
